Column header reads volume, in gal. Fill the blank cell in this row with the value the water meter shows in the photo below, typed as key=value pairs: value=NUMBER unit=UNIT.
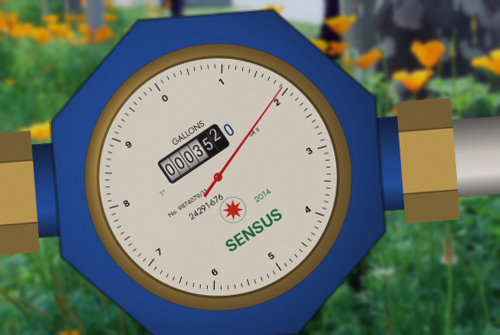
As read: value=3521.9 unit=gal
